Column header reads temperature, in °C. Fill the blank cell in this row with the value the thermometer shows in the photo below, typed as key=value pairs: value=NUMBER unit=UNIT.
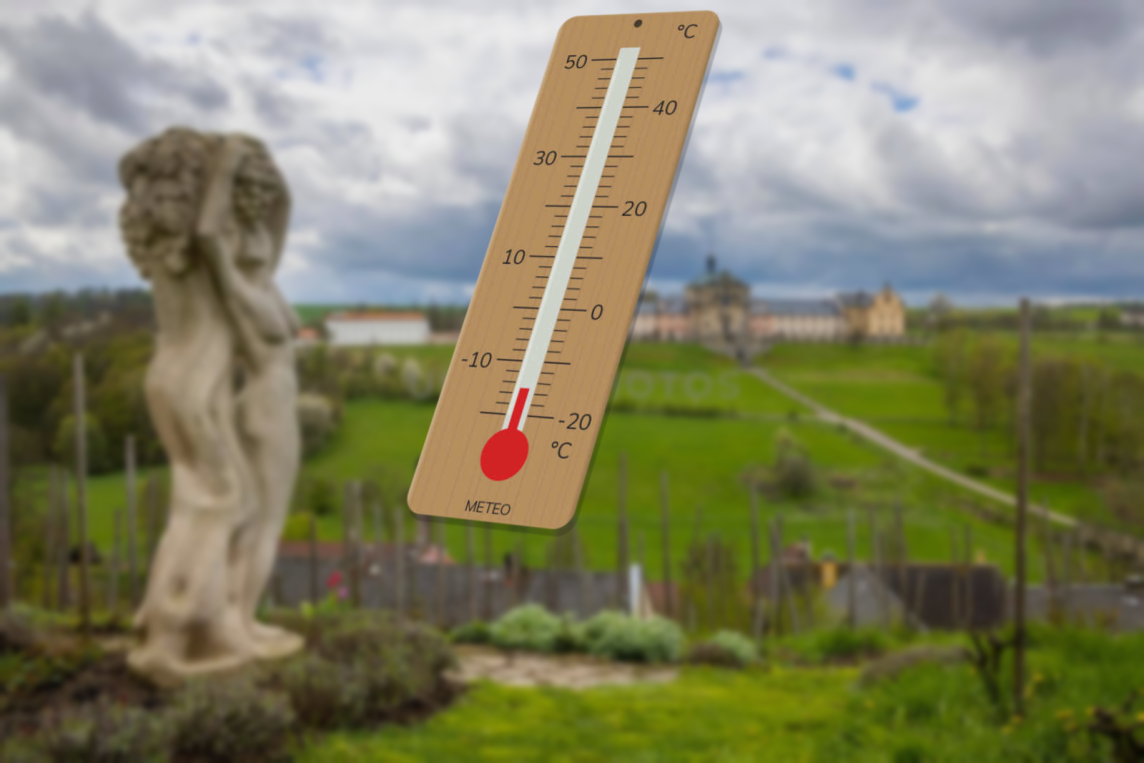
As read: value=-15 unit=°C
